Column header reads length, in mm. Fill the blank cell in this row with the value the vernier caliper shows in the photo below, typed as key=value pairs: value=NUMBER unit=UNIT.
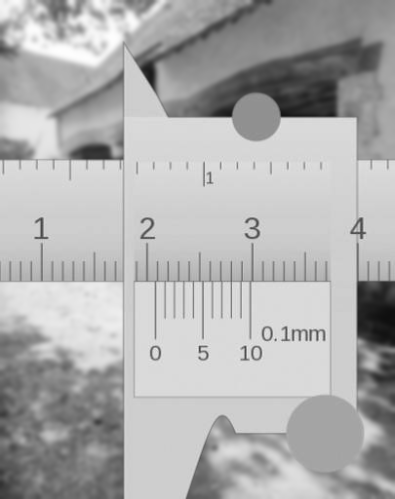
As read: value=20.8 unit=mm
